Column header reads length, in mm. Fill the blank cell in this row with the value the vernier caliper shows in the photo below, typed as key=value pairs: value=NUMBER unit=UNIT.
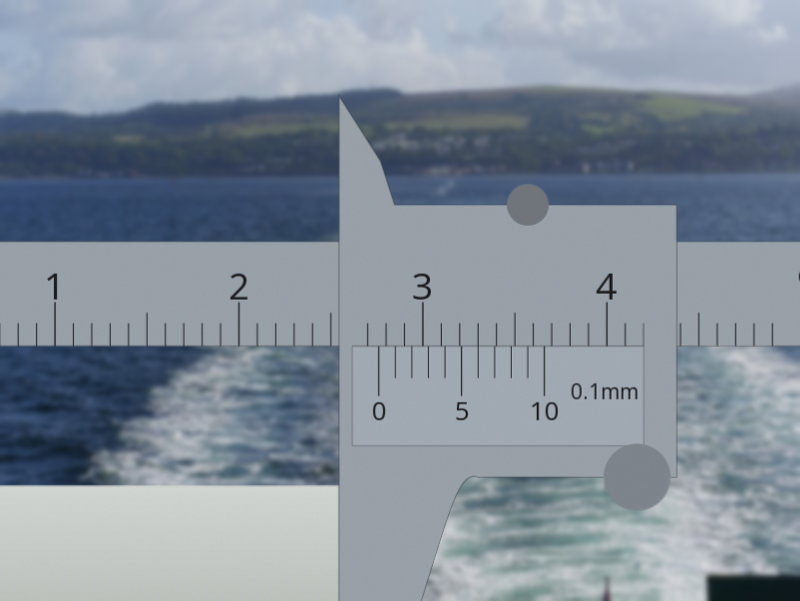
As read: value=27.6 unit=mm
